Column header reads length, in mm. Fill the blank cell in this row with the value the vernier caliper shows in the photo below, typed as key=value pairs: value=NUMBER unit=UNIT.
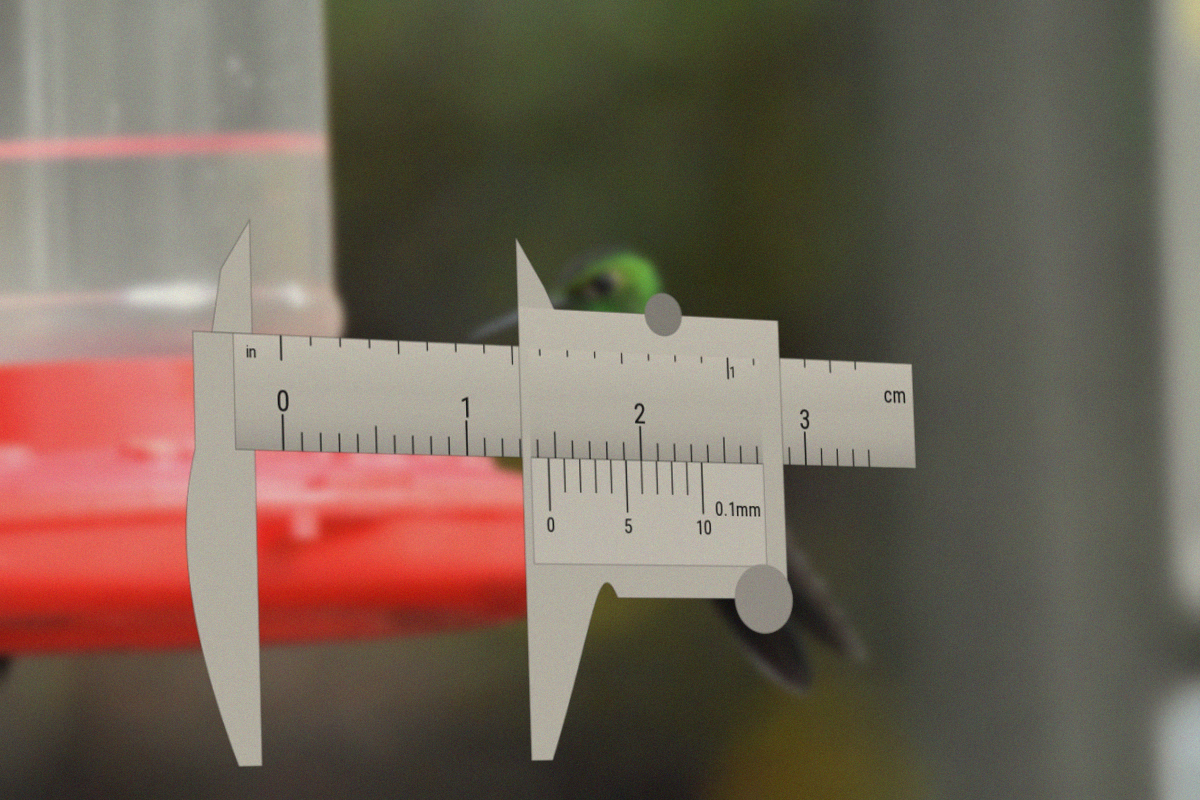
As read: value=14.6 unit=mm
